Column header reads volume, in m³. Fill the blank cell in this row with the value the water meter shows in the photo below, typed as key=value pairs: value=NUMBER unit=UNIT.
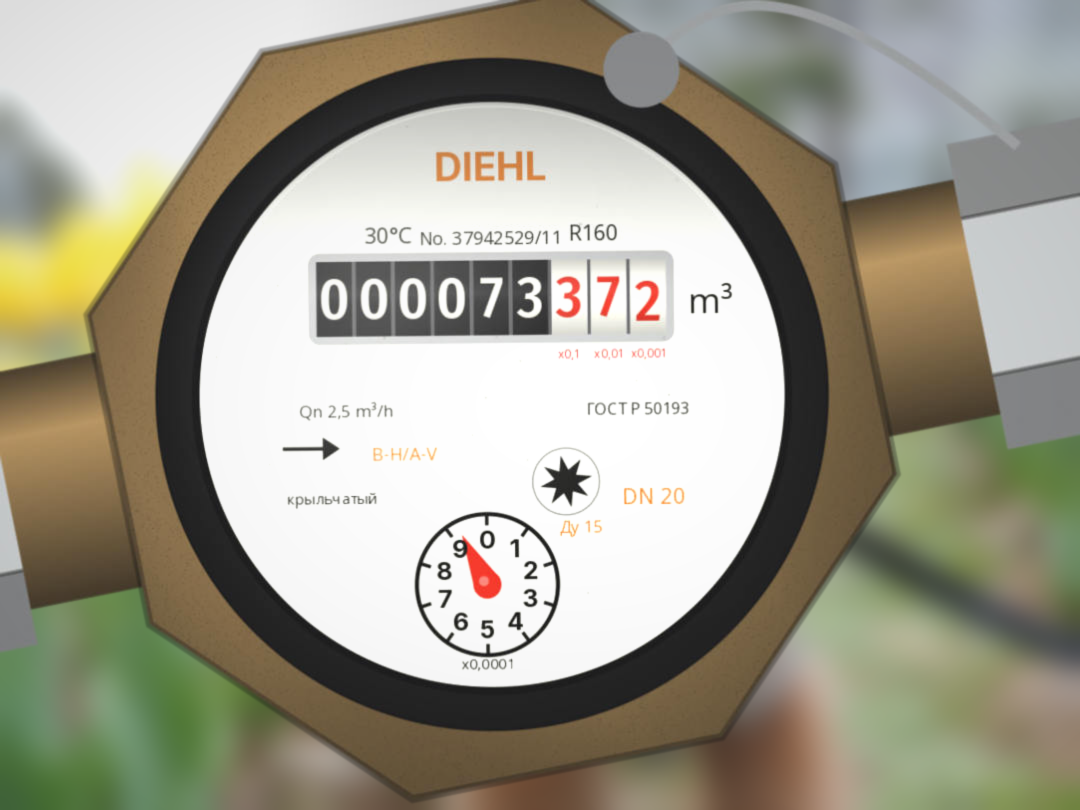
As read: value=73.3719 unit=m³
